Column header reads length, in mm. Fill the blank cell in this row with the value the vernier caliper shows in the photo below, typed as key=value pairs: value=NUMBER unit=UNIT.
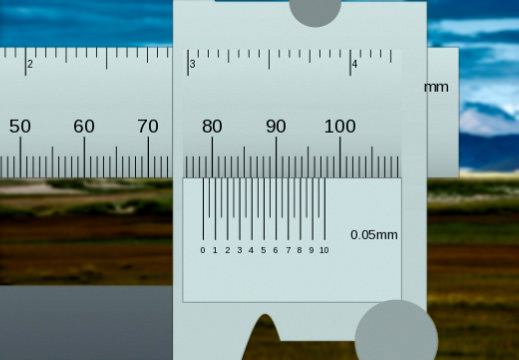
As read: value=78.6 unit=mm
